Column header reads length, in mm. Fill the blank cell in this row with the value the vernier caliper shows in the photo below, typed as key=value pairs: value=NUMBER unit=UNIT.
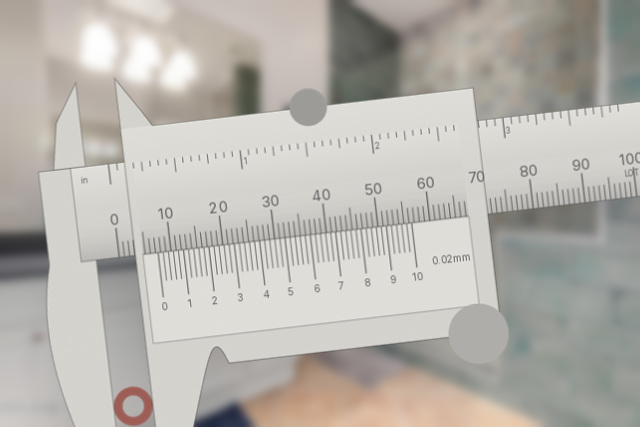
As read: value=7.5 unit=mm
